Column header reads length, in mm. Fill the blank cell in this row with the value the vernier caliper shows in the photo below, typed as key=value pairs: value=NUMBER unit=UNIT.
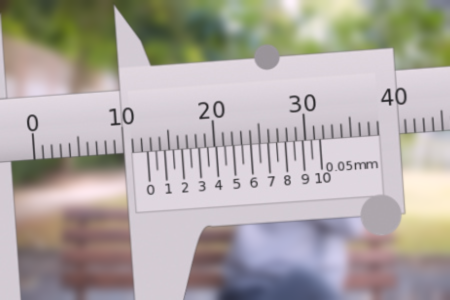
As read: value=12.6 unit=mm
